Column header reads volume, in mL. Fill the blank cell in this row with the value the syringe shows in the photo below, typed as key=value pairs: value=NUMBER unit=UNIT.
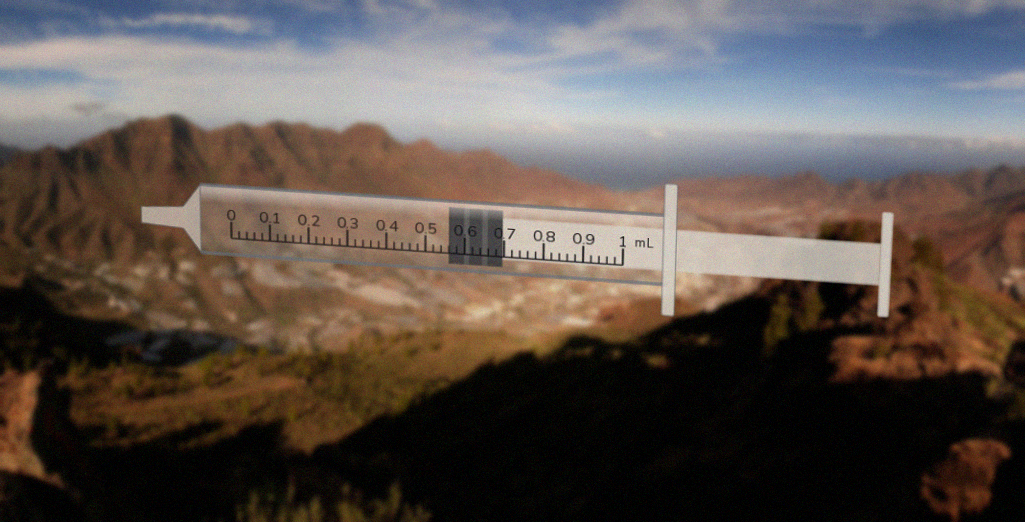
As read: value=0.56 unit=mL
